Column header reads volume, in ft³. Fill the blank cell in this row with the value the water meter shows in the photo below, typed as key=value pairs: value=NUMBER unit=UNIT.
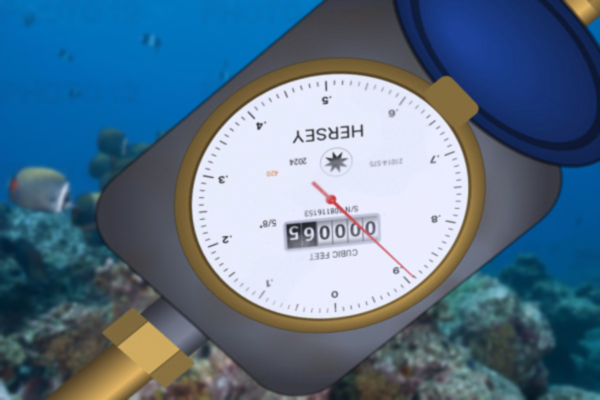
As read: value=64.89 unit=ft³
